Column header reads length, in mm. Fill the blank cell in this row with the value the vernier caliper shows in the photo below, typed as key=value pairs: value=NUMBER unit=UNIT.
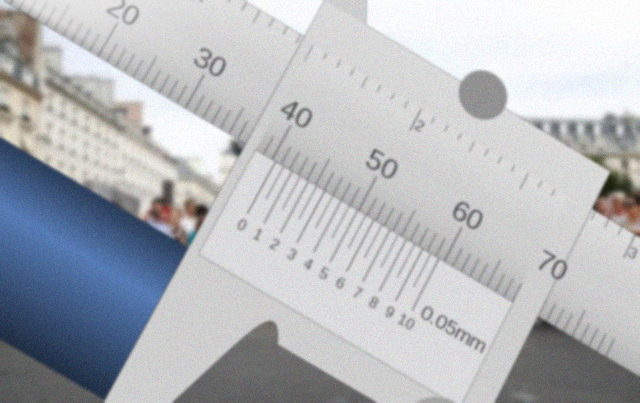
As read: value=40.4 unit=mm
